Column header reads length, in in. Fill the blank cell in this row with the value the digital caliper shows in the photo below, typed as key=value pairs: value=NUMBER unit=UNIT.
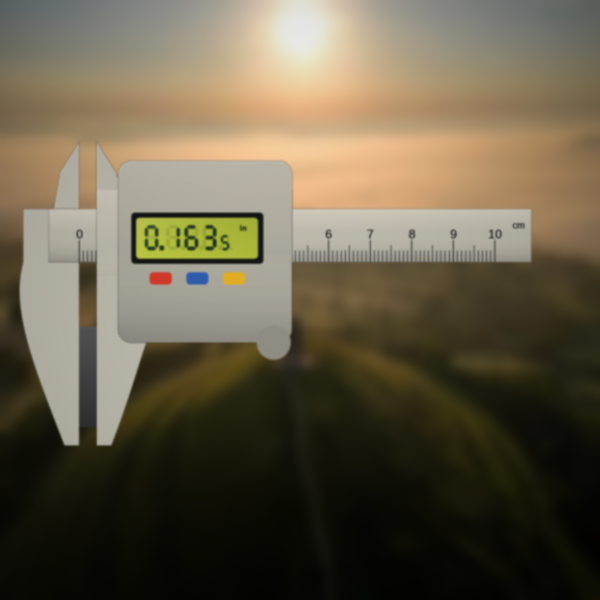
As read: value=0.1635 unit=in
